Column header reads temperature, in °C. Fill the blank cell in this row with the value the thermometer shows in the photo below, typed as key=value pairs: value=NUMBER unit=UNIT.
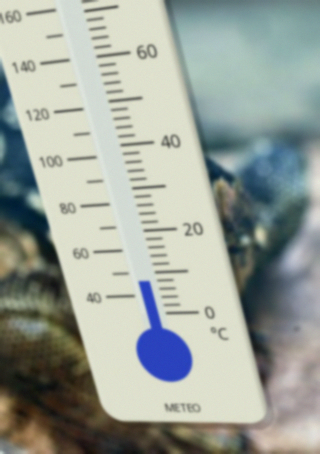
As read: value=8 unit=°C
